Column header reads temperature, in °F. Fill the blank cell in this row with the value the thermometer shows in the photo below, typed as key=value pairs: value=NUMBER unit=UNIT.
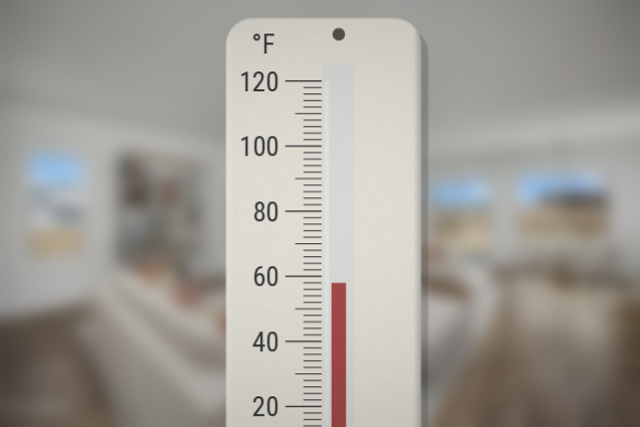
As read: value=58 unit=°F
